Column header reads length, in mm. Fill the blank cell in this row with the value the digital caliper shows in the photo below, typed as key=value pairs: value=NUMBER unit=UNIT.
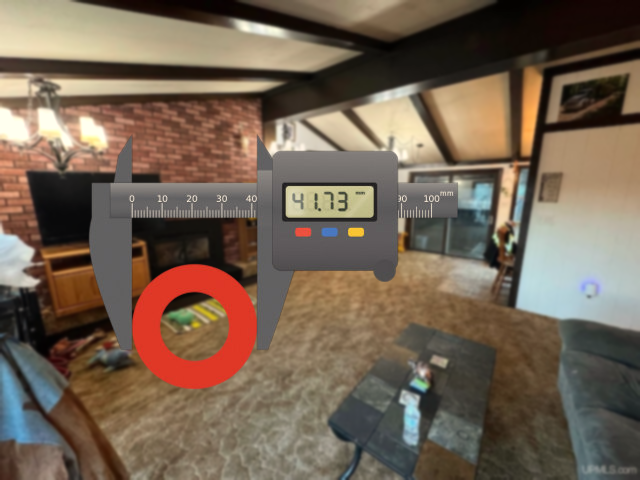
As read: value=41.73 unit=mm
